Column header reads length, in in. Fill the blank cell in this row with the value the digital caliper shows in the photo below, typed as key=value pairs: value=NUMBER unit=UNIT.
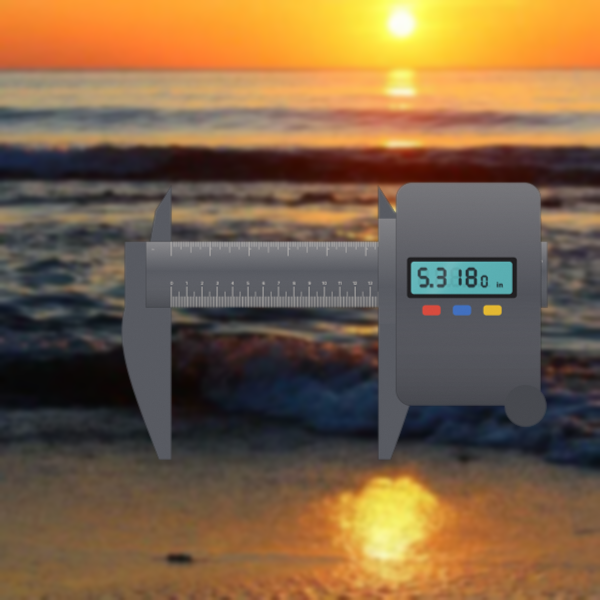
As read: value=5.3180 unit=in
